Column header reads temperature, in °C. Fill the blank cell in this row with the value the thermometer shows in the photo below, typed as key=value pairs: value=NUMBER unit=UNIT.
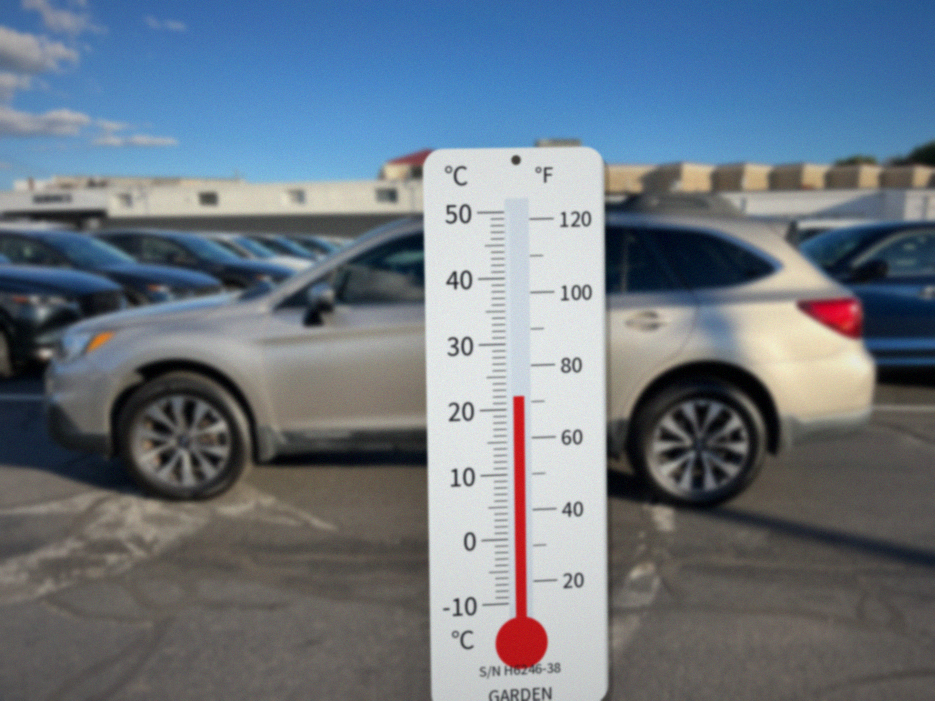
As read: value=22 unit=°C
